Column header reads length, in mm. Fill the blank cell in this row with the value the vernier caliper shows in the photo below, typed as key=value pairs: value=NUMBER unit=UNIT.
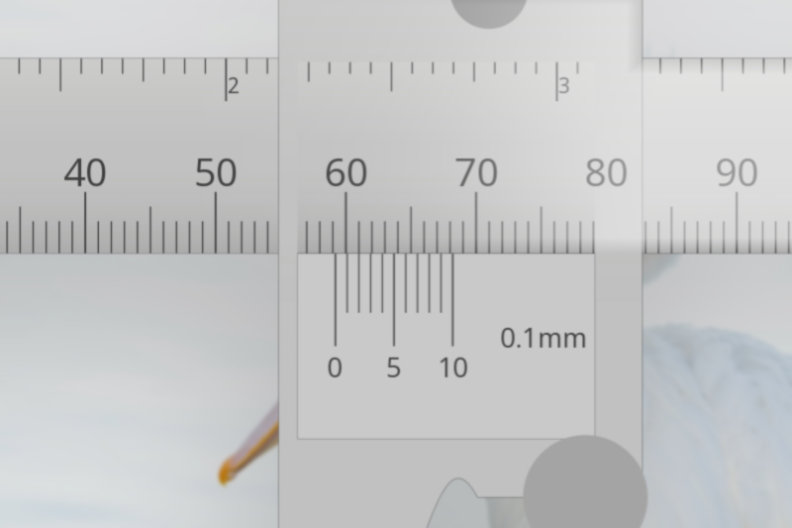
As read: value=59.2 unit=mm
